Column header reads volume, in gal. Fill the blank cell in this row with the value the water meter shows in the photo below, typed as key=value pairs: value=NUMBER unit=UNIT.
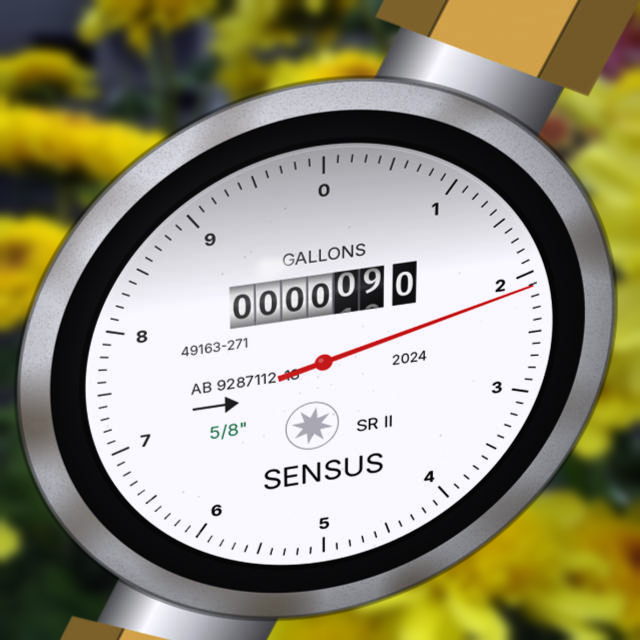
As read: value=92.1 unit=gal
